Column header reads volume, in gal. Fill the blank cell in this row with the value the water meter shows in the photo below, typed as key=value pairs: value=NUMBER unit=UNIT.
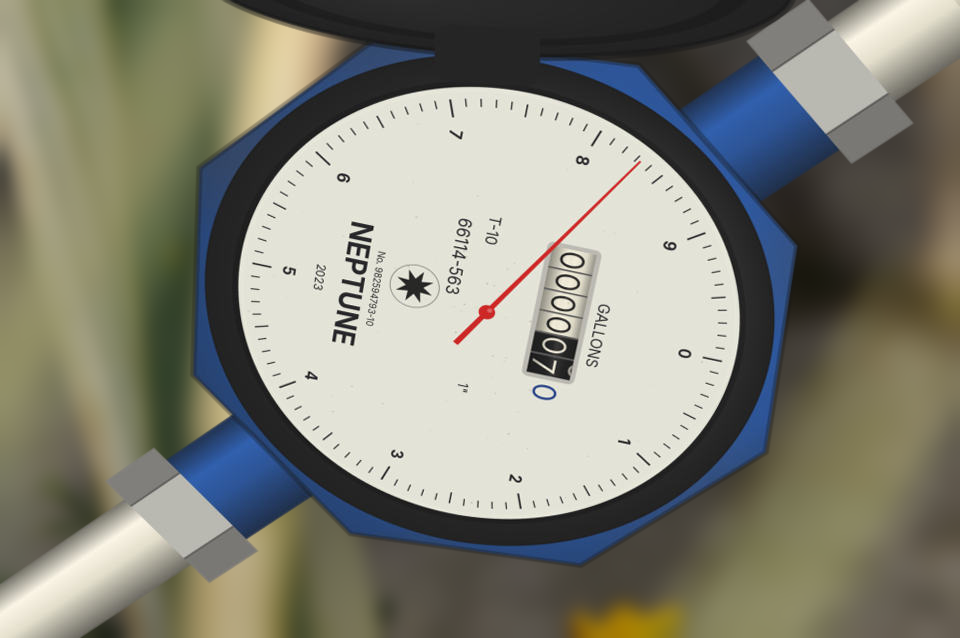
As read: value=68.3 unit=gal
